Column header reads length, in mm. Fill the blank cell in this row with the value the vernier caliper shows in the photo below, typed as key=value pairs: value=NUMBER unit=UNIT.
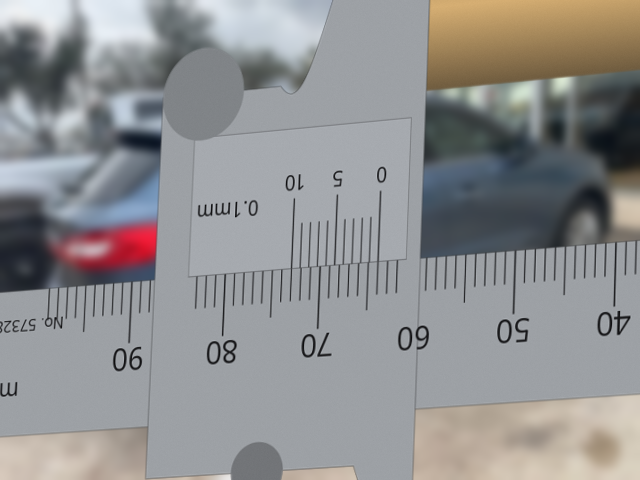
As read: value=64.0 unit=mm
